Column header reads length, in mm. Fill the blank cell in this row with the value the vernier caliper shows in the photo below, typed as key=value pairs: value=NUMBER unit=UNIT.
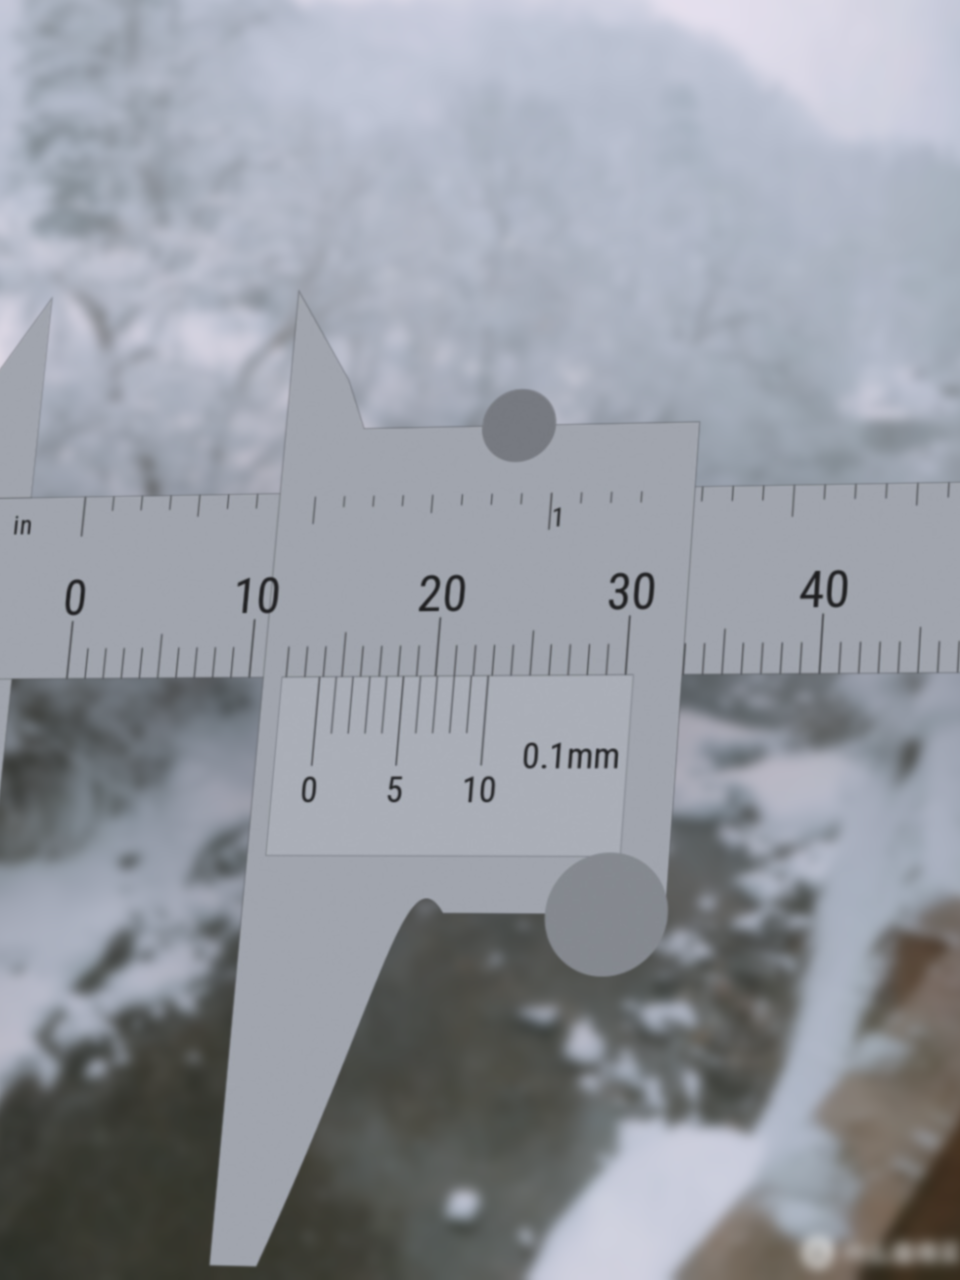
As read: value=13.8 unit=mm
